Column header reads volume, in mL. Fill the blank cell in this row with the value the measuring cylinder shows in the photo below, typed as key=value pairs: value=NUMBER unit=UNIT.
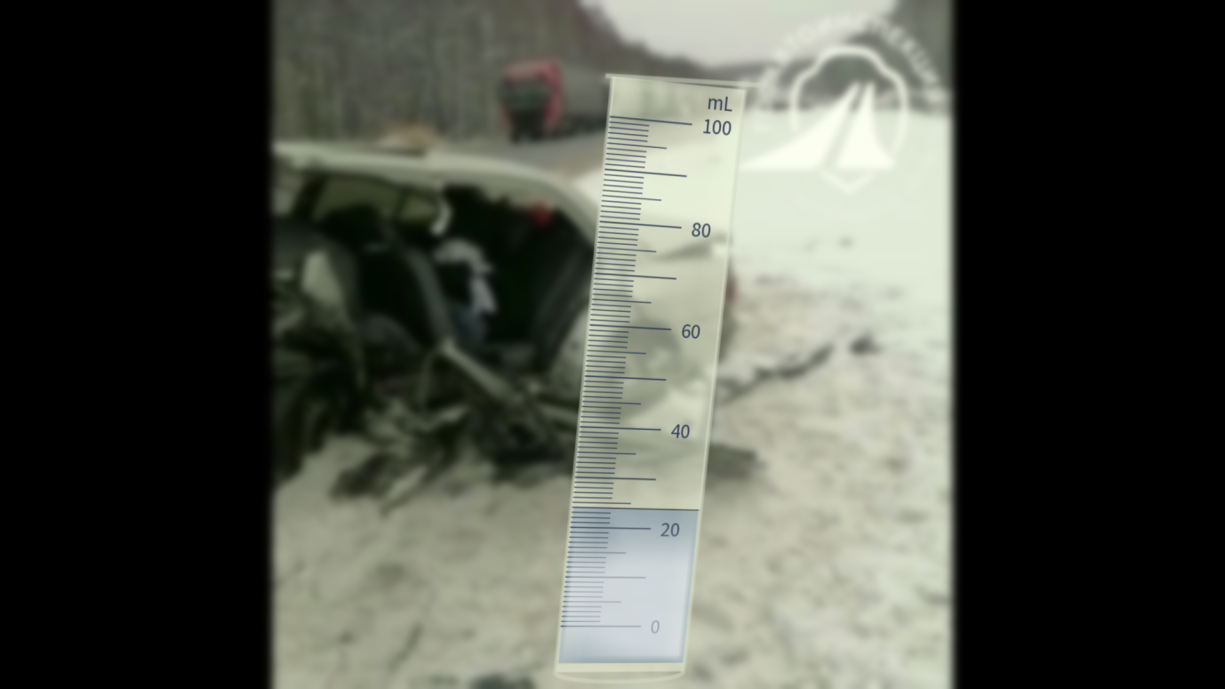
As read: value=24 unit=mL
